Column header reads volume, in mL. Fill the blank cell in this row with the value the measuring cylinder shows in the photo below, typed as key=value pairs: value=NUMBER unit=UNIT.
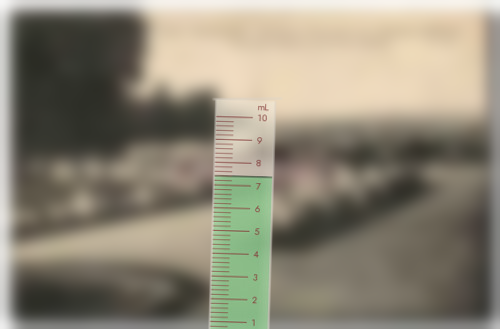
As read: value=7.4 unit=mL
